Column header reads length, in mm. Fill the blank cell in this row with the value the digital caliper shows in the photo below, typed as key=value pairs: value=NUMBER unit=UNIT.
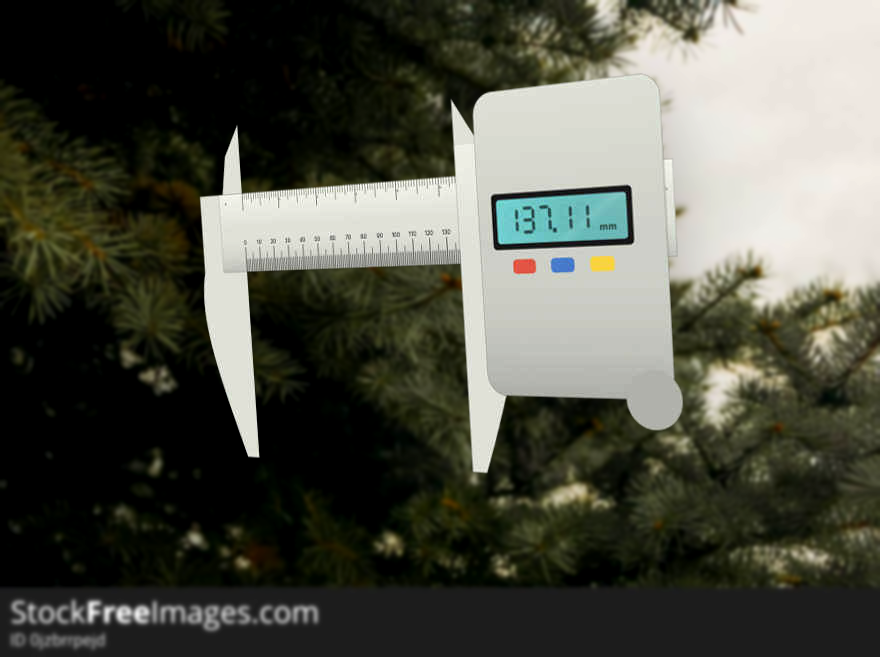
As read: value=137.11 unit=mm
